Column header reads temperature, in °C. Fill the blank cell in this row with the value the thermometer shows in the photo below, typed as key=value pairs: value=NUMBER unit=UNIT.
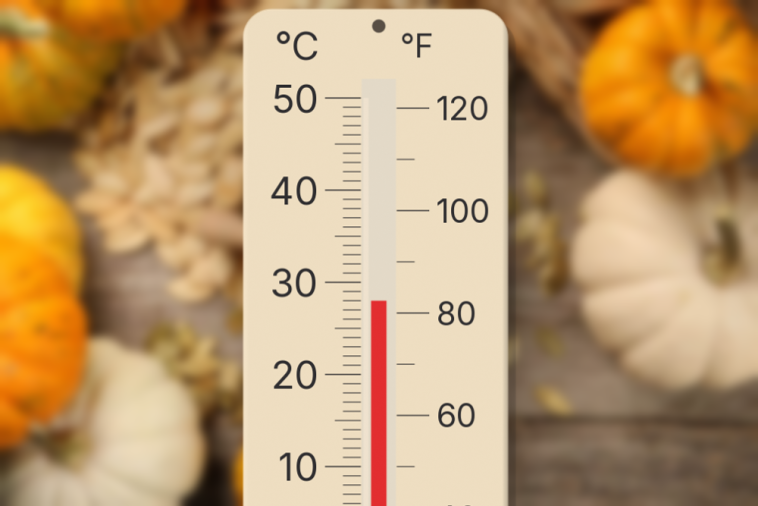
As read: value=28 unit=°C
